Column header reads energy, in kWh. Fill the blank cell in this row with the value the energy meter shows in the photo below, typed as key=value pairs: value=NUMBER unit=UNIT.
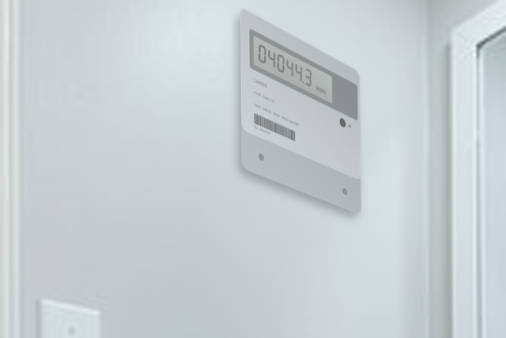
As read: value=4044.3 unit=kWh
